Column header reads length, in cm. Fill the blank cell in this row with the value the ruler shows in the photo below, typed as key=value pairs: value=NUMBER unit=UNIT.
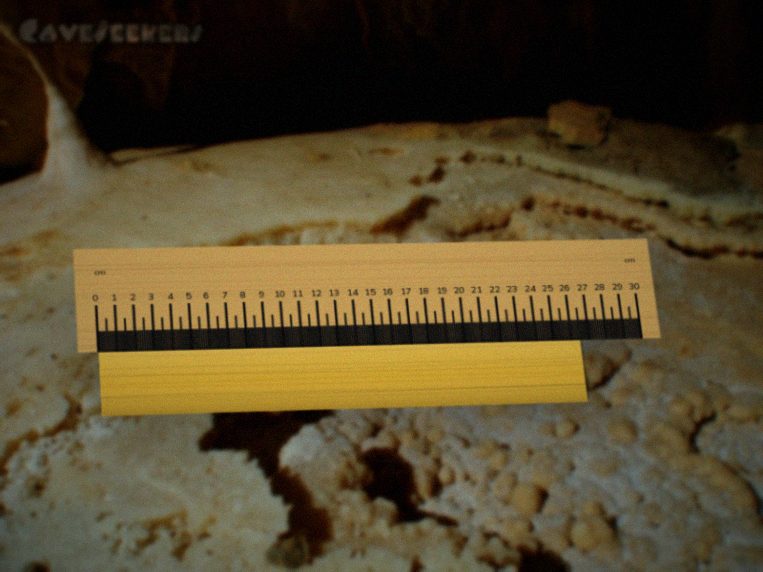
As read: value=26.5 unit=cm
